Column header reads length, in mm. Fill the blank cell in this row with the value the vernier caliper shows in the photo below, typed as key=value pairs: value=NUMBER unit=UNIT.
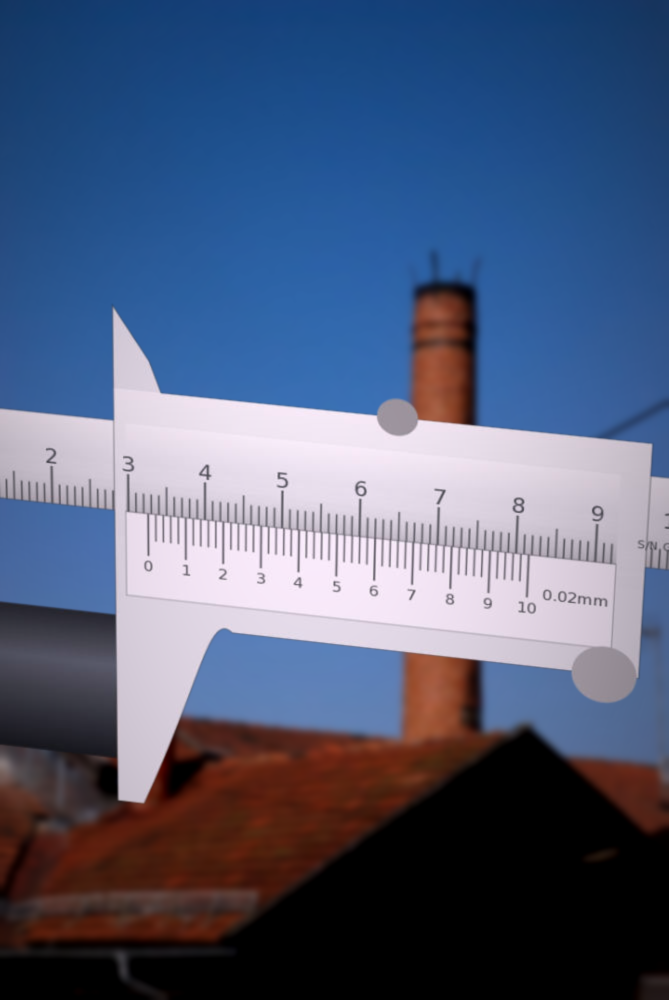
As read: value=32.6 unit=mm
